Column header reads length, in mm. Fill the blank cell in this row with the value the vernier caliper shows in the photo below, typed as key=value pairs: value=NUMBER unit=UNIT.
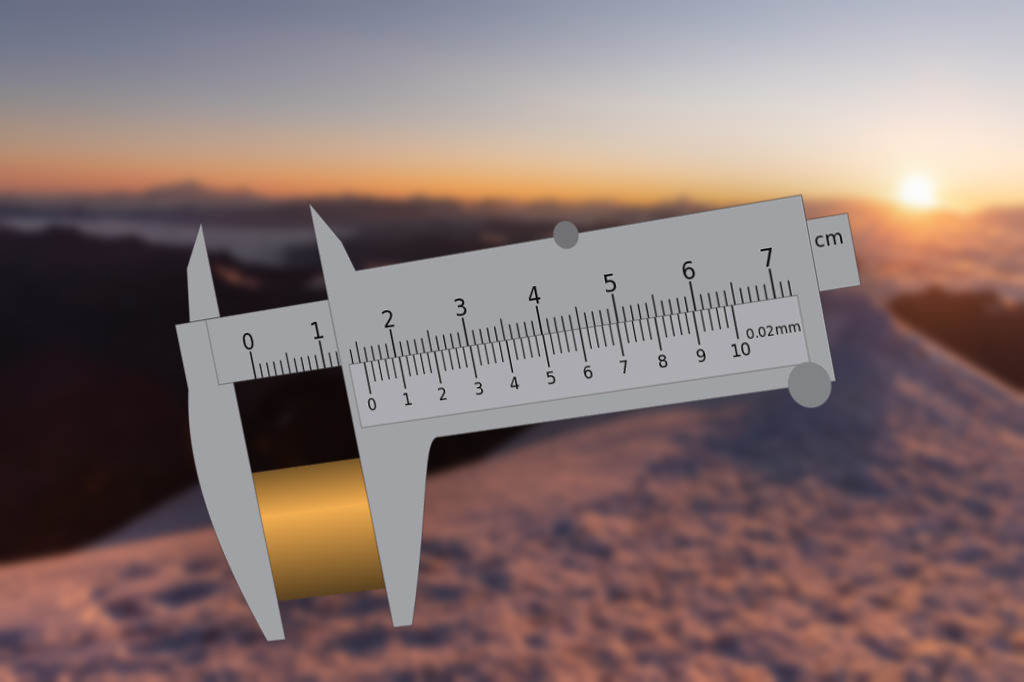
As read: value=15.6 unit=mm
